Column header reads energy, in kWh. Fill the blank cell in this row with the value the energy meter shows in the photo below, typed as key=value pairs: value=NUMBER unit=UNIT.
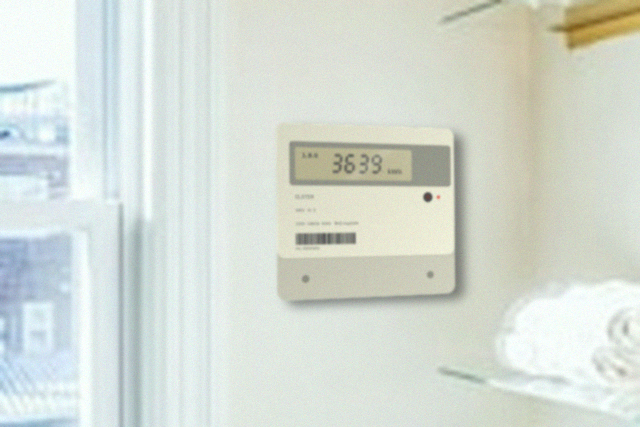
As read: value=3639 unit=kWh
